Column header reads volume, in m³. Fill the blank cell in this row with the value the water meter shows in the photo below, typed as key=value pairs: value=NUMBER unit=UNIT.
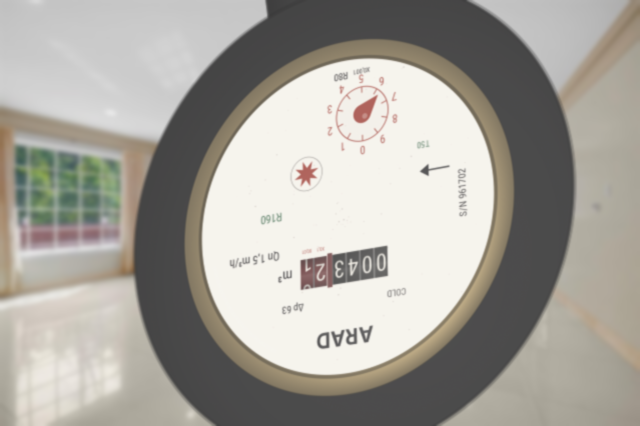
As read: value=43.206 unit=m³
